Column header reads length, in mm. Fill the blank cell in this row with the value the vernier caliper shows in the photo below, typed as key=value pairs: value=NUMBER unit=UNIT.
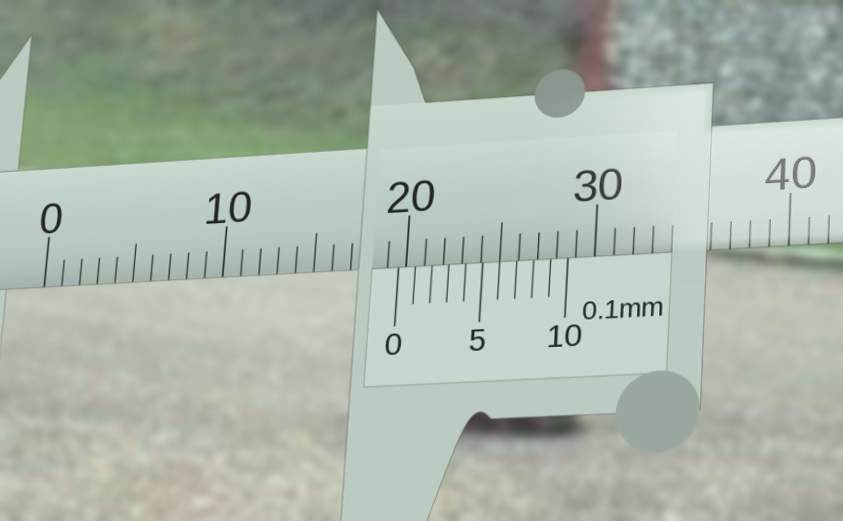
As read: value=19.6 unit=mm
